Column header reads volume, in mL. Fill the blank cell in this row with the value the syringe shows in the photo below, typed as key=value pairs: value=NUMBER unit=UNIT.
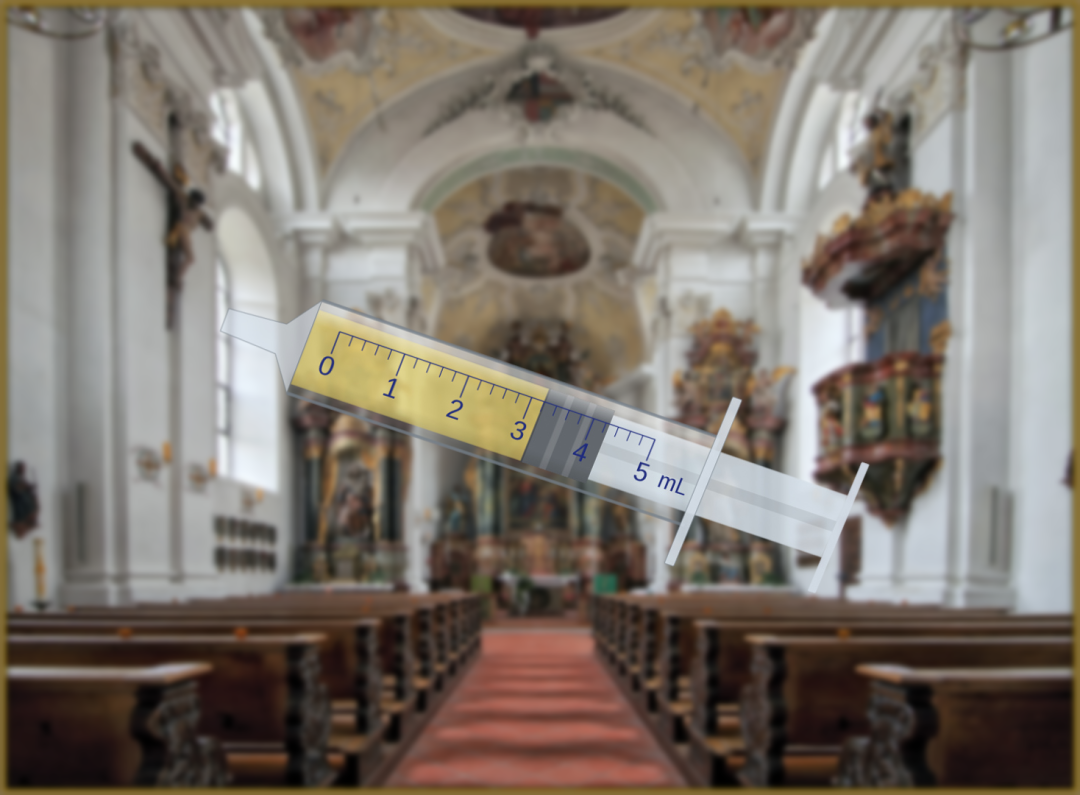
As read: value=3.2 unit=mL
